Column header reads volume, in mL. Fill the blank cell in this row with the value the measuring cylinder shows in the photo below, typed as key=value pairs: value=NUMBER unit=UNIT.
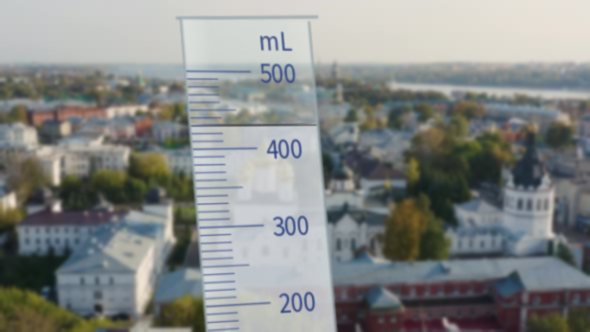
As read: value=430 unit=mL
